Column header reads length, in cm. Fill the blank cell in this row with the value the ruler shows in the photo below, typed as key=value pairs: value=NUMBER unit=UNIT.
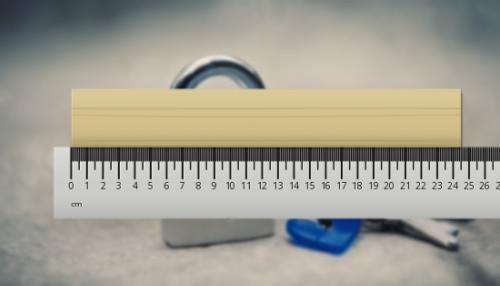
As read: value=24.5 unit=cm
